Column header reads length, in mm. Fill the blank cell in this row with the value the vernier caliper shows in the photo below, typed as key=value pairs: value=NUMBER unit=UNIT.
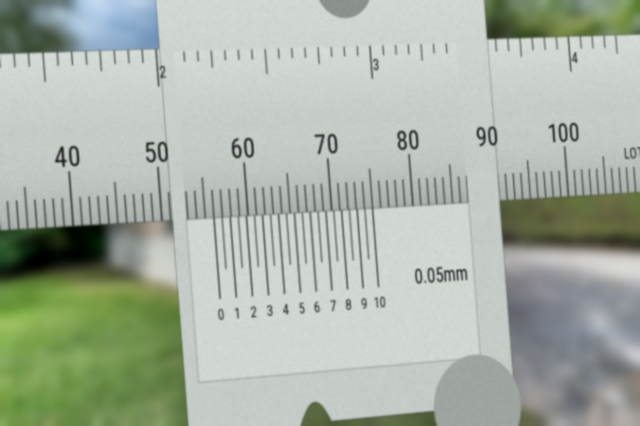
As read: value=56.0 unit=mm
